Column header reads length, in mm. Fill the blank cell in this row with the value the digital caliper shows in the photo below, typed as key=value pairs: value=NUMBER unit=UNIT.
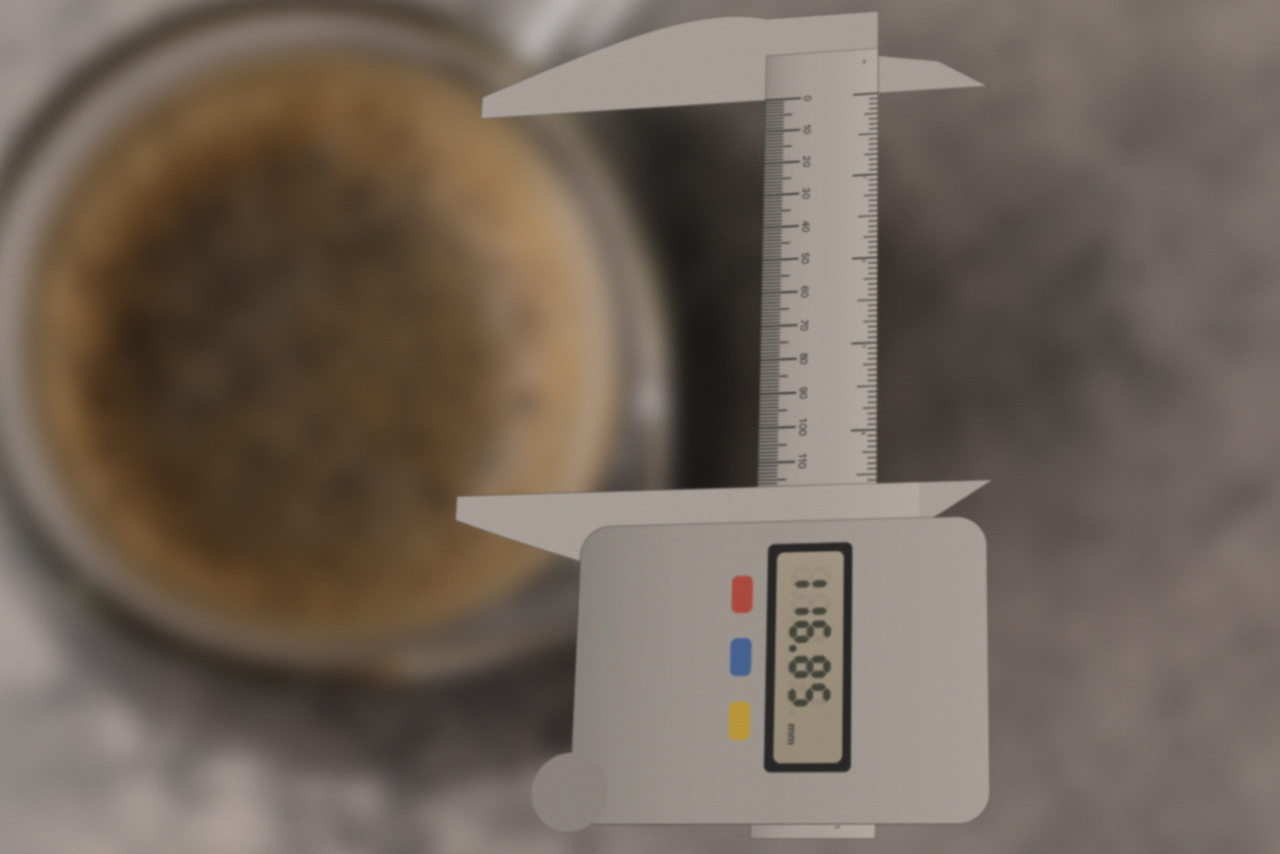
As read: value=116.85 unit=mm
